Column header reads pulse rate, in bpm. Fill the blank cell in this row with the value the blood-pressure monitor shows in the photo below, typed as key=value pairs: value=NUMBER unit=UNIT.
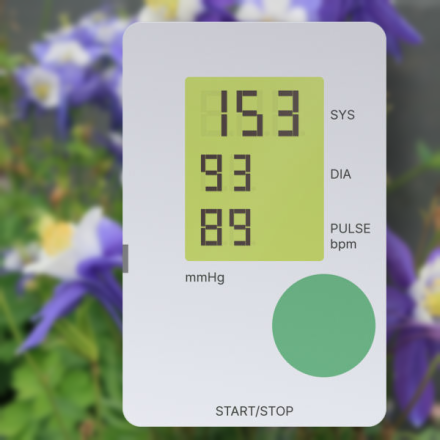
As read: value=89 unit=bpm
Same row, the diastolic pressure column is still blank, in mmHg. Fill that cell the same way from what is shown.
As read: value=93 unit=mmHg
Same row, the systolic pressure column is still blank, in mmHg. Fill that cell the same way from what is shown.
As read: value=153 unit=mmHg
